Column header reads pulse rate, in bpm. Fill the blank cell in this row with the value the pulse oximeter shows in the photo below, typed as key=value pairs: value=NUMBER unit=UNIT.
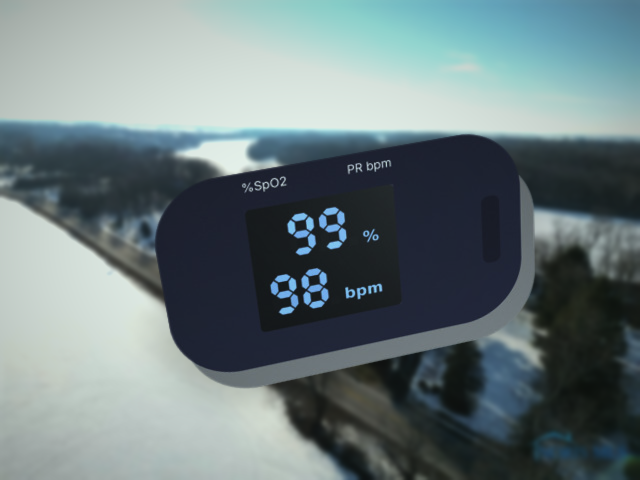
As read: value=98 unit=bpm
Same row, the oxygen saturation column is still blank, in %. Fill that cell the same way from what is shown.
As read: value=99 unit=%
